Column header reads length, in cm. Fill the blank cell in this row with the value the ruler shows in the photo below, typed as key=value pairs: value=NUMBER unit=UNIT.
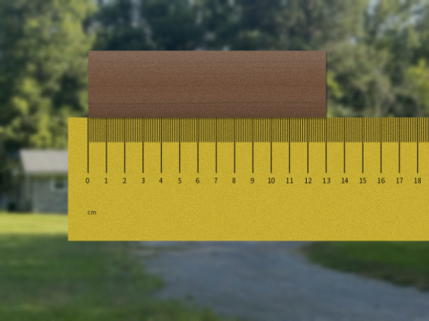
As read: value=13 unit=cm
